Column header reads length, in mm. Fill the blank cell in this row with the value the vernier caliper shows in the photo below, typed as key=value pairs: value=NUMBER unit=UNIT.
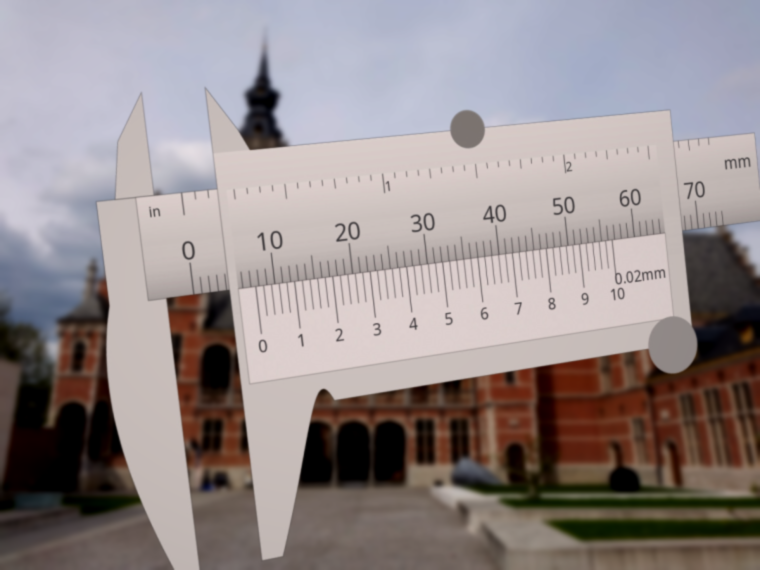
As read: value=7.6 unit=mm
